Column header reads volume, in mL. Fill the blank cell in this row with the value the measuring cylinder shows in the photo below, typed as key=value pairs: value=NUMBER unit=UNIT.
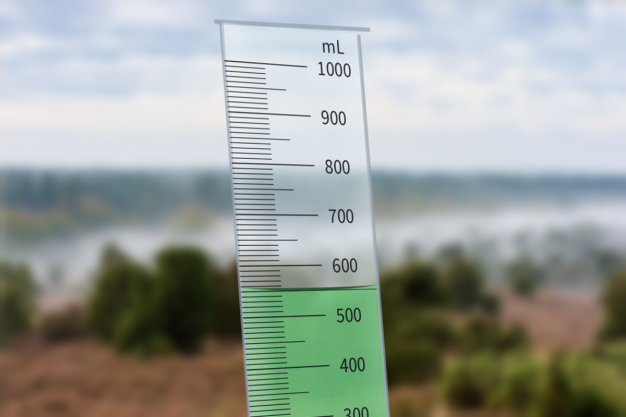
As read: value=550 unit=mL
